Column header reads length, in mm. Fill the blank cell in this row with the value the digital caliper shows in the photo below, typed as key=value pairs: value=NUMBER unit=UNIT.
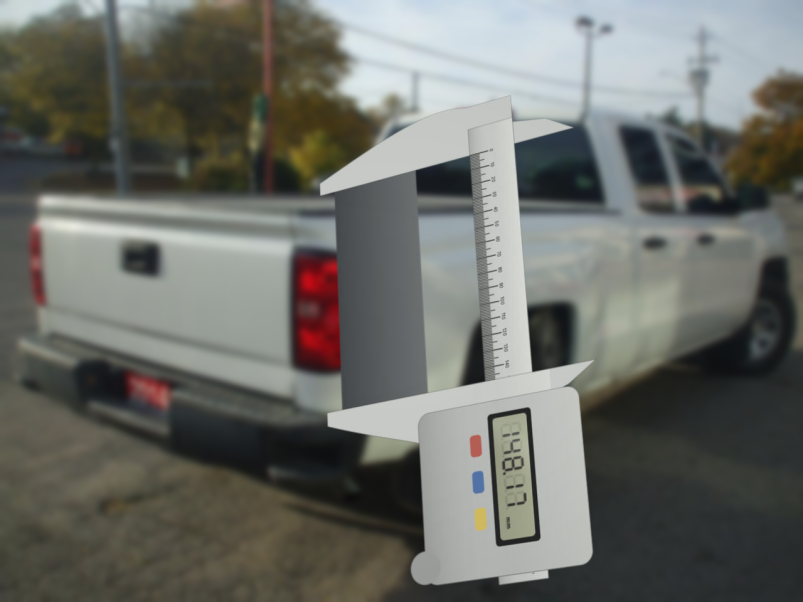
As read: value=148.17 unit=mm
